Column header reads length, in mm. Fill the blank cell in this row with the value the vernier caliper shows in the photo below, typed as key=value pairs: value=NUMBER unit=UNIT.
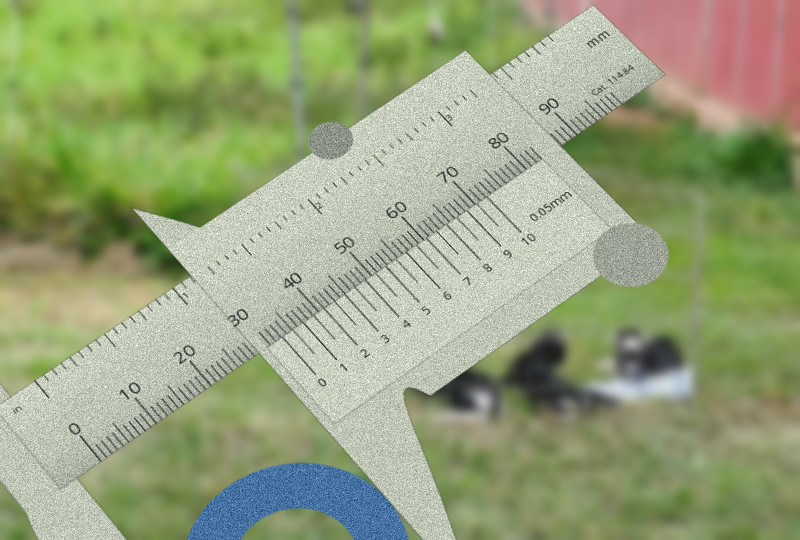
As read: value=33.2 unit=mm
